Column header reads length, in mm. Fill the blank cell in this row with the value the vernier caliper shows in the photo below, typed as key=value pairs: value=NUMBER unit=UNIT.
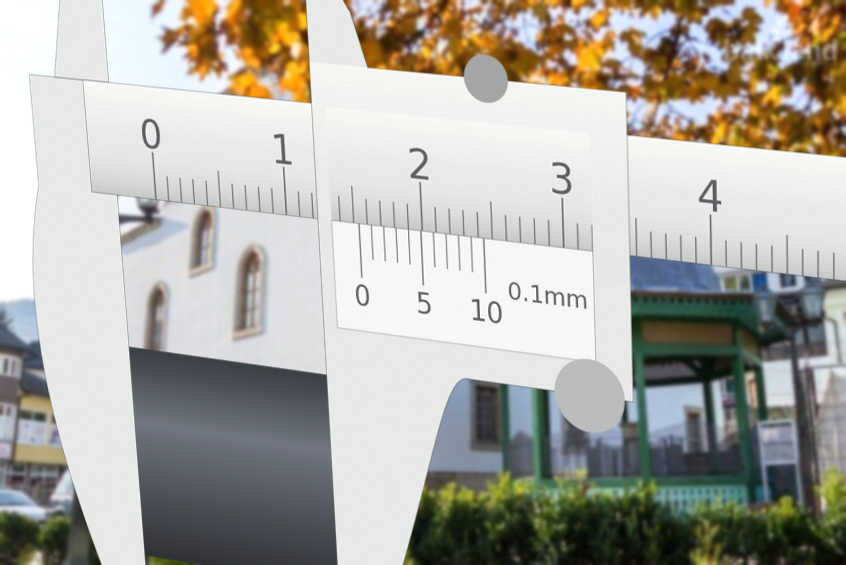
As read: value=15.4 unit=mm
